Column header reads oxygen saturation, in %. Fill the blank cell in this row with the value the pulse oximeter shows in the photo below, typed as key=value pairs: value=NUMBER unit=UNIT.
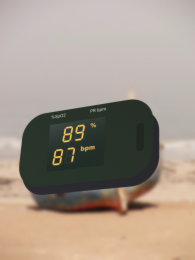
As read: value=89 unit=%
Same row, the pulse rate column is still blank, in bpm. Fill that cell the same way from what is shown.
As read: value=87 unit=bpm
